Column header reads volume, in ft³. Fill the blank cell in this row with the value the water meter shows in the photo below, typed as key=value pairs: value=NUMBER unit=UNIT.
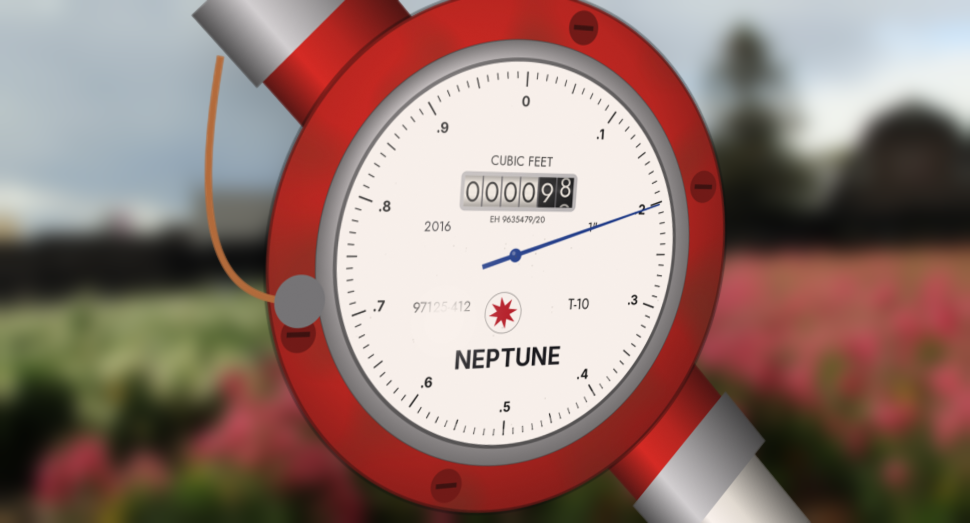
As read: value=98.20 unit=ft³
